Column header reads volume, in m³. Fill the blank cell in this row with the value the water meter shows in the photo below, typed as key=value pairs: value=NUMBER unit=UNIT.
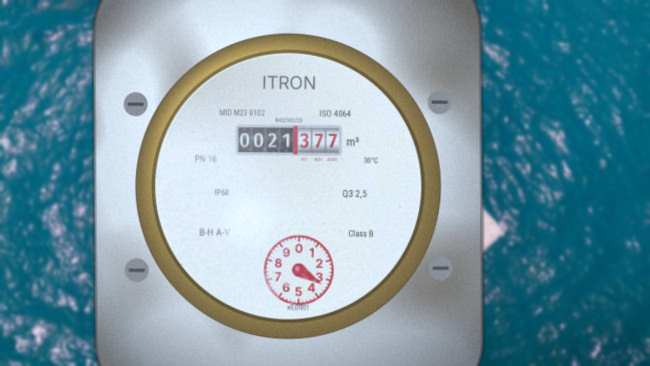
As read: value=21.3773 unit=m³
